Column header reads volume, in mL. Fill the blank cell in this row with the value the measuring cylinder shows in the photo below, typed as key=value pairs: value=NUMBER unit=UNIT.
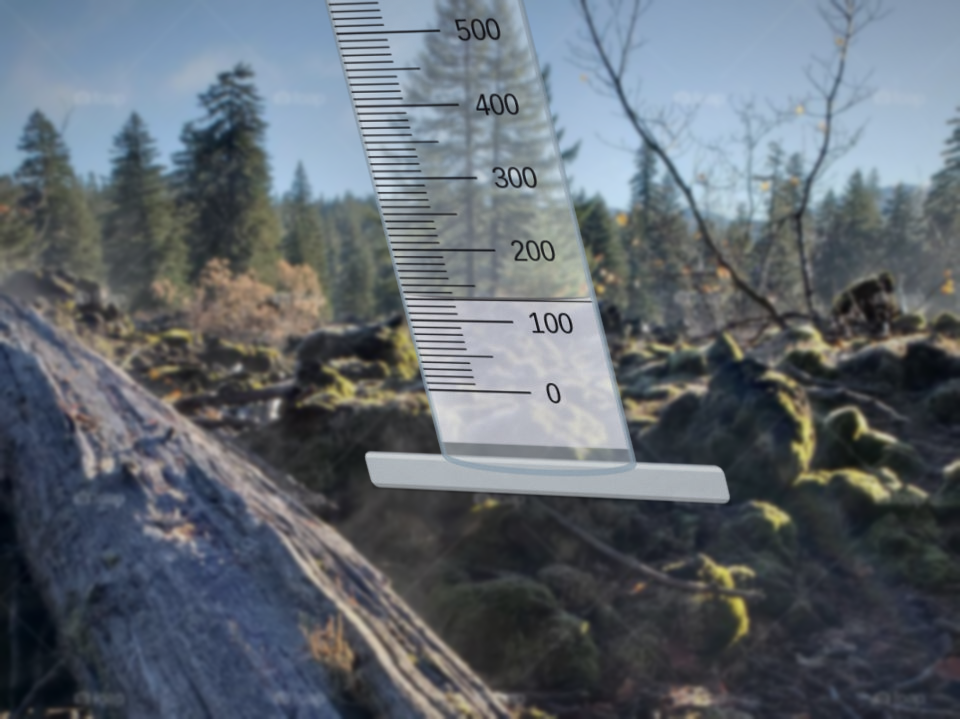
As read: value=130 unit=mL
